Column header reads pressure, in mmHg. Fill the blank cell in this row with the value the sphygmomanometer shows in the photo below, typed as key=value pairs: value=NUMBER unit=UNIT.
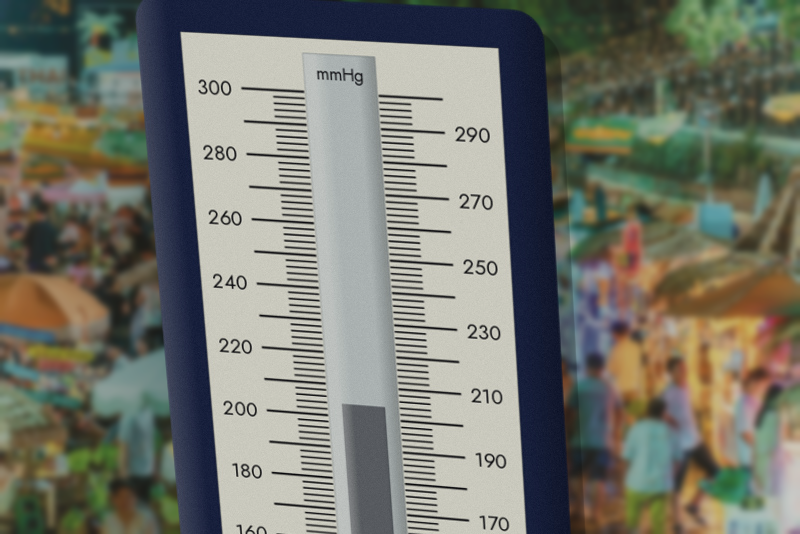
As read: value=204 unit=mmHg
